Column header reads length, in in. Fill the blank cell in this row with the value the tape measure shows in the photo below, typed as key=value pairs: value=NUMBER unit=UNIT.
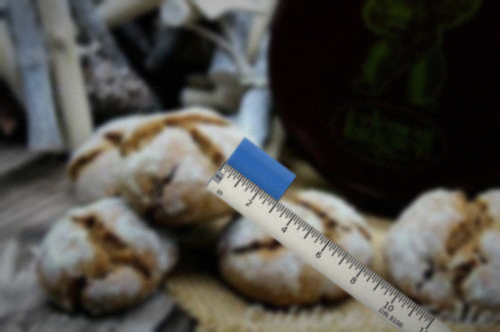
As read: value=3 unit=in
